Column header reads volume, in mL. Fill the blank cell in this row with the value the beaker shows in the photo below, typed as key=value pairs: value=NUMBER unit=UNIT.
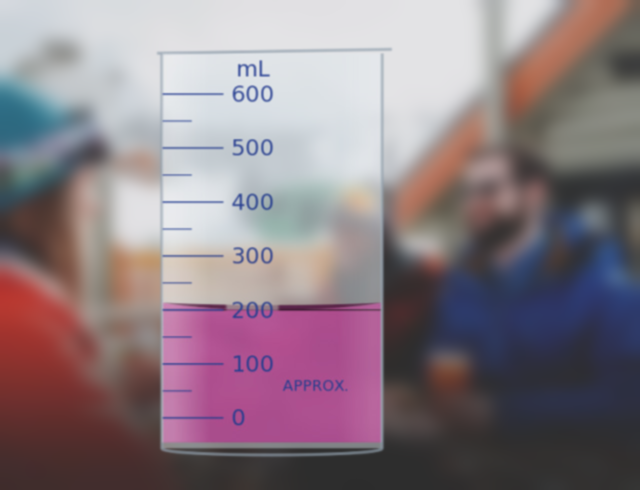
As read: value=200 unit=mL
